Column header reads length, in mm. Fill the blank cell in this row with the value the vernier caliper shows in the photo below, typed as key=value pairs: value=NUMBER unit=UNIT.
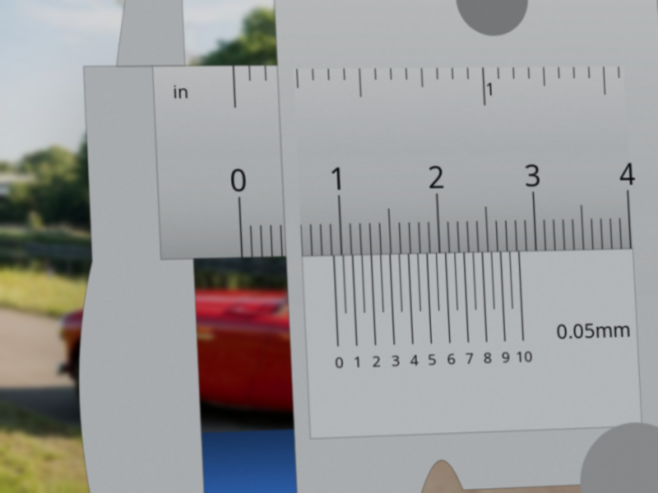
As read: value=9.2 unit=mm
